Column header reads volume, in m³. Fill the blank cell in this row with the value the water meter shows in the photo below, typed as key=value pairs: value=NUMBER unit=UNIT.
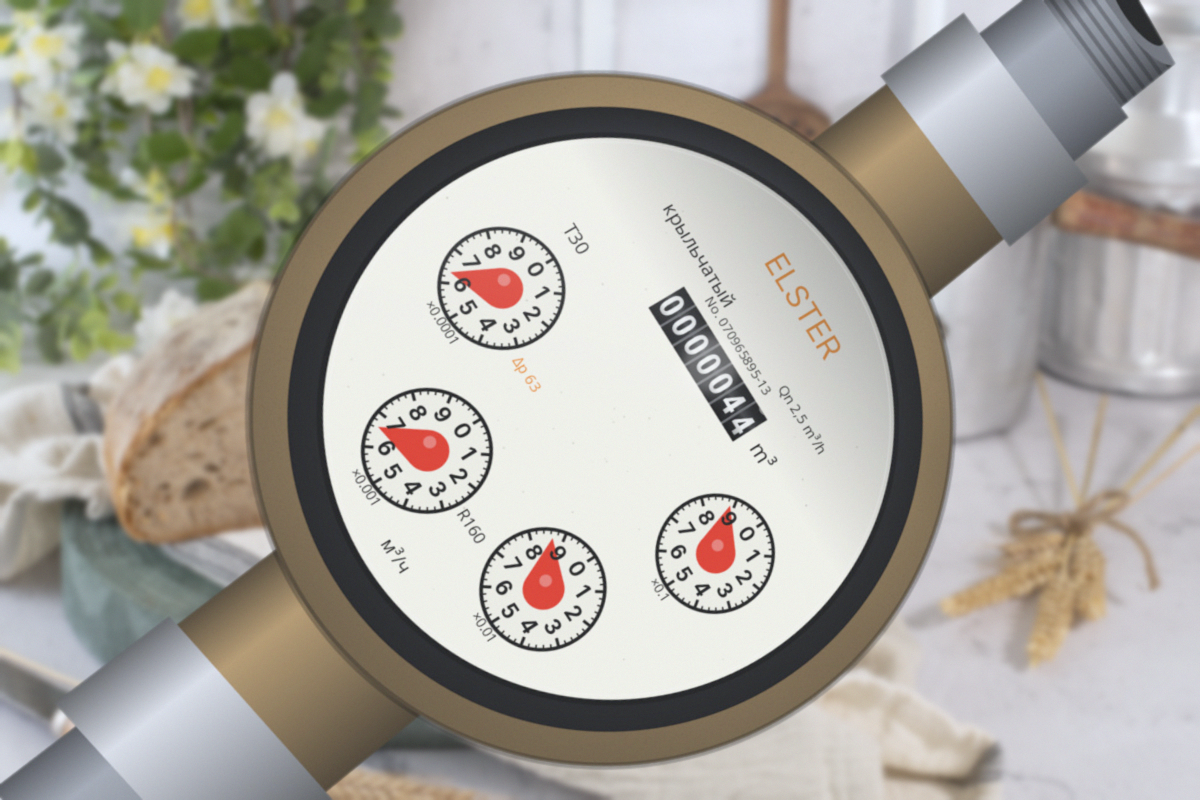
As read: value=43.8866 unit=m³
